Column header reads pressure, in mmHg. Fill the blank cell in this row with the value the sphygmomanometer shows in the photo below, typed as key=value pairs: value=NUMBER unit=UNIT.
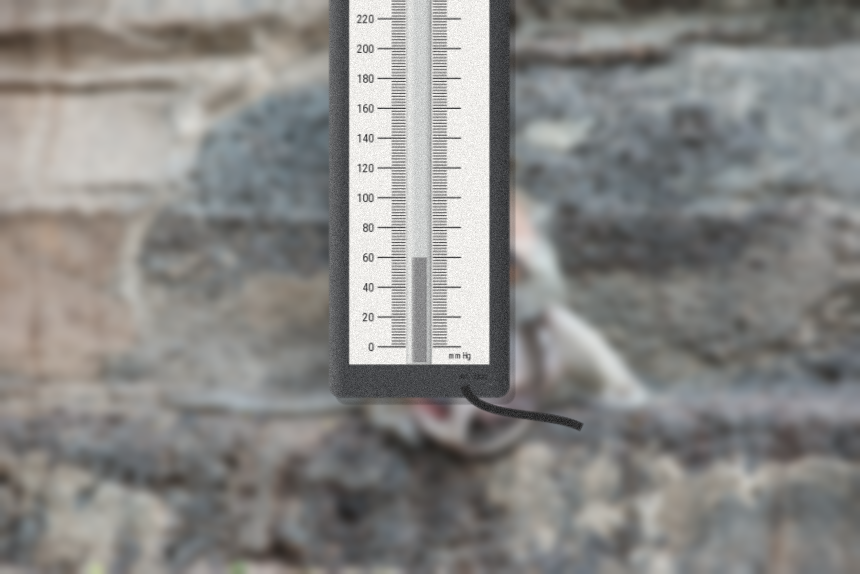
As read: value=60 unit=mmHg
